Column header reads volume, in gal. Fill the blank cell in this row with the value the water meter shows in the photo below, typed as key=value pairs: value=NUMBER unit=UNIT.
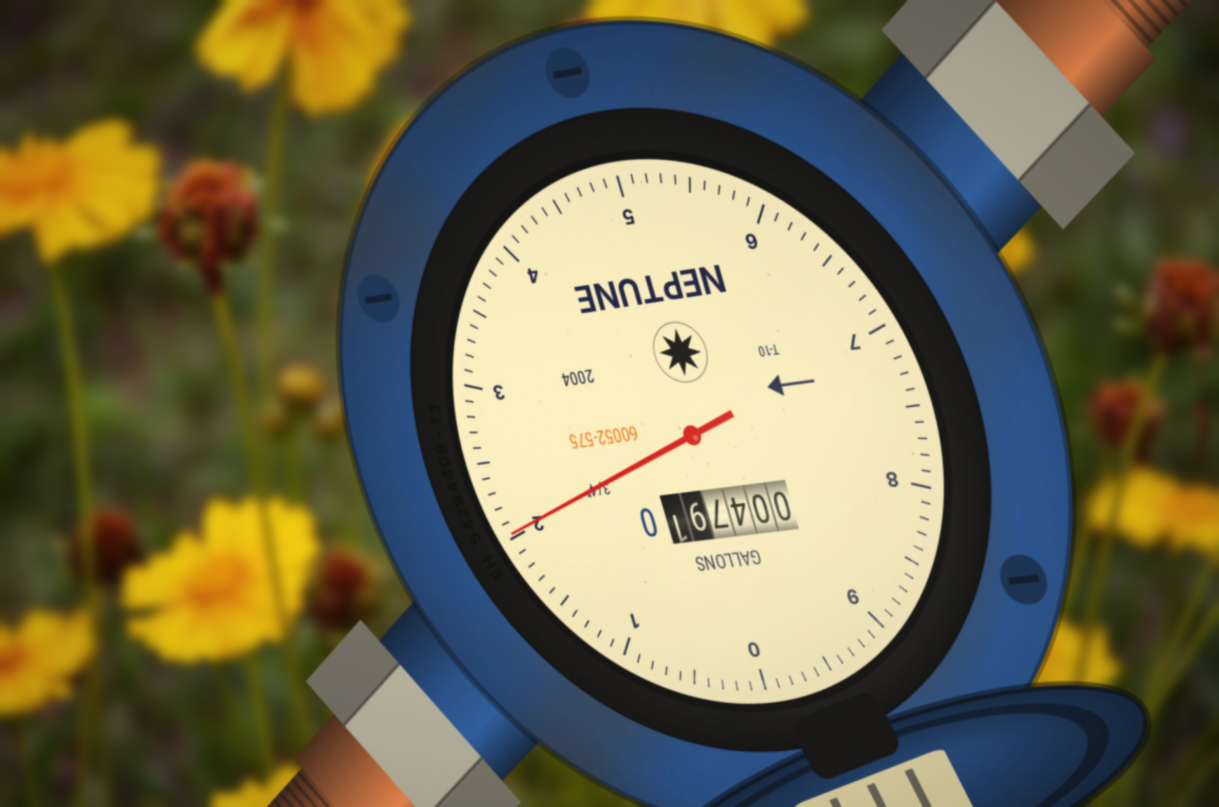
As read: value=47912.0 unit=gal
